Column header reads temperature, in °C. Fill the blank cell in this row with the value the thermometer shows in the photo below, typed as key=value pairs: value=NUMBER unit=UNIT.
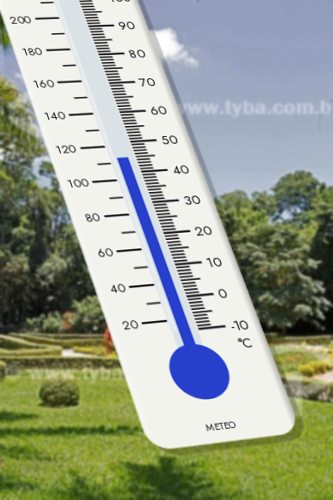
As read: value=45 unit=°C
